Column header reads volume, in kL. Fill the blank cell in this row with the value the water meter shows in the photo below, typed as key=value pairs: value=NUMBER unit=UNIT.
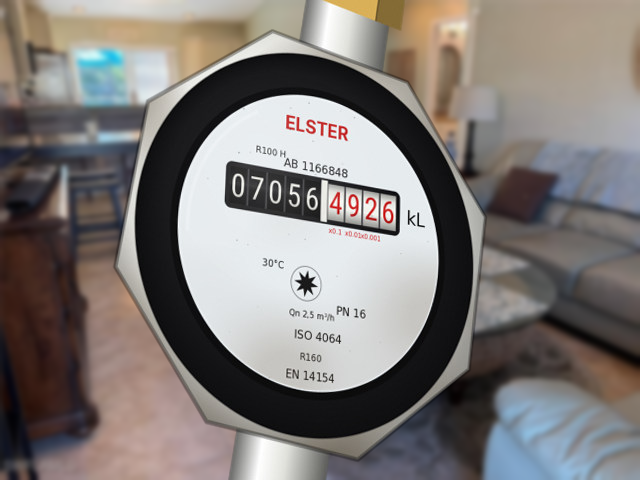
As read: value=7056.4926 unit=kL
